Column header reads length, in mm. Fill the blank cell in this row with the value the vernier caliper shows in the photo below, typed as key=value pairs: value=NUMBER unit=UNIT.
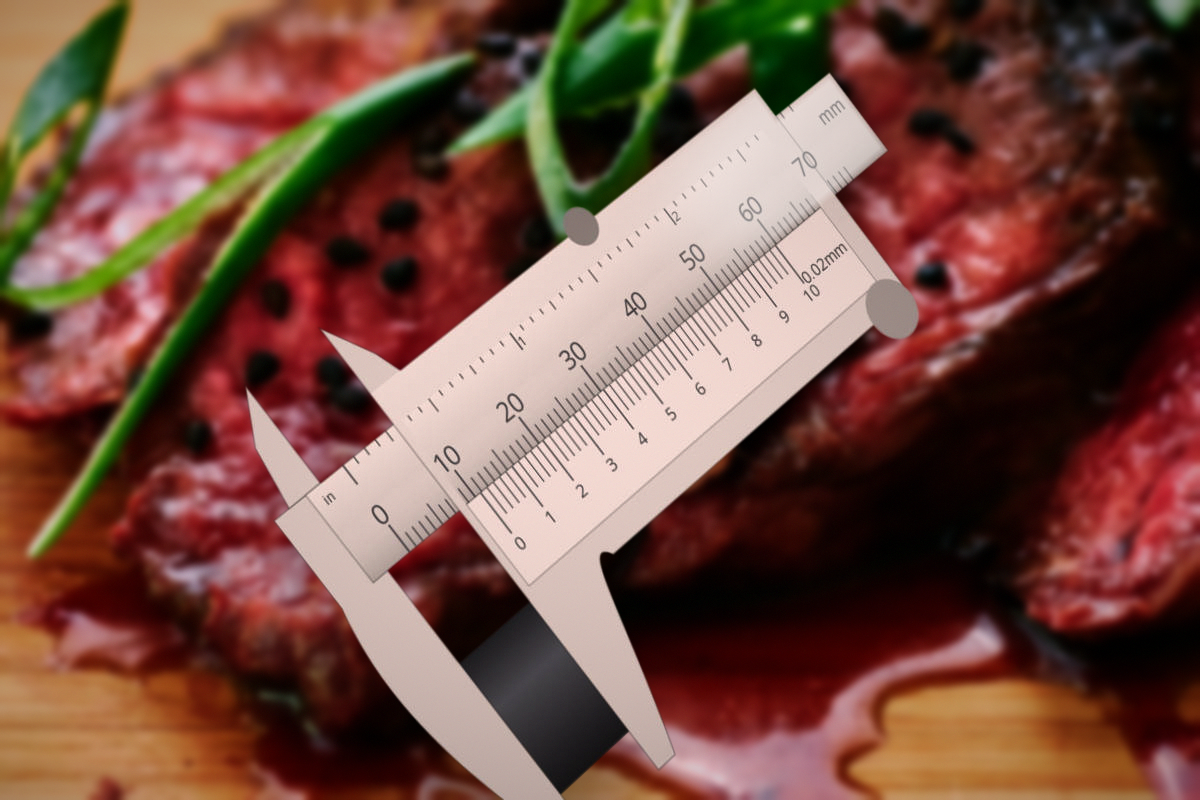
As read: value=10.8 unit=mm
